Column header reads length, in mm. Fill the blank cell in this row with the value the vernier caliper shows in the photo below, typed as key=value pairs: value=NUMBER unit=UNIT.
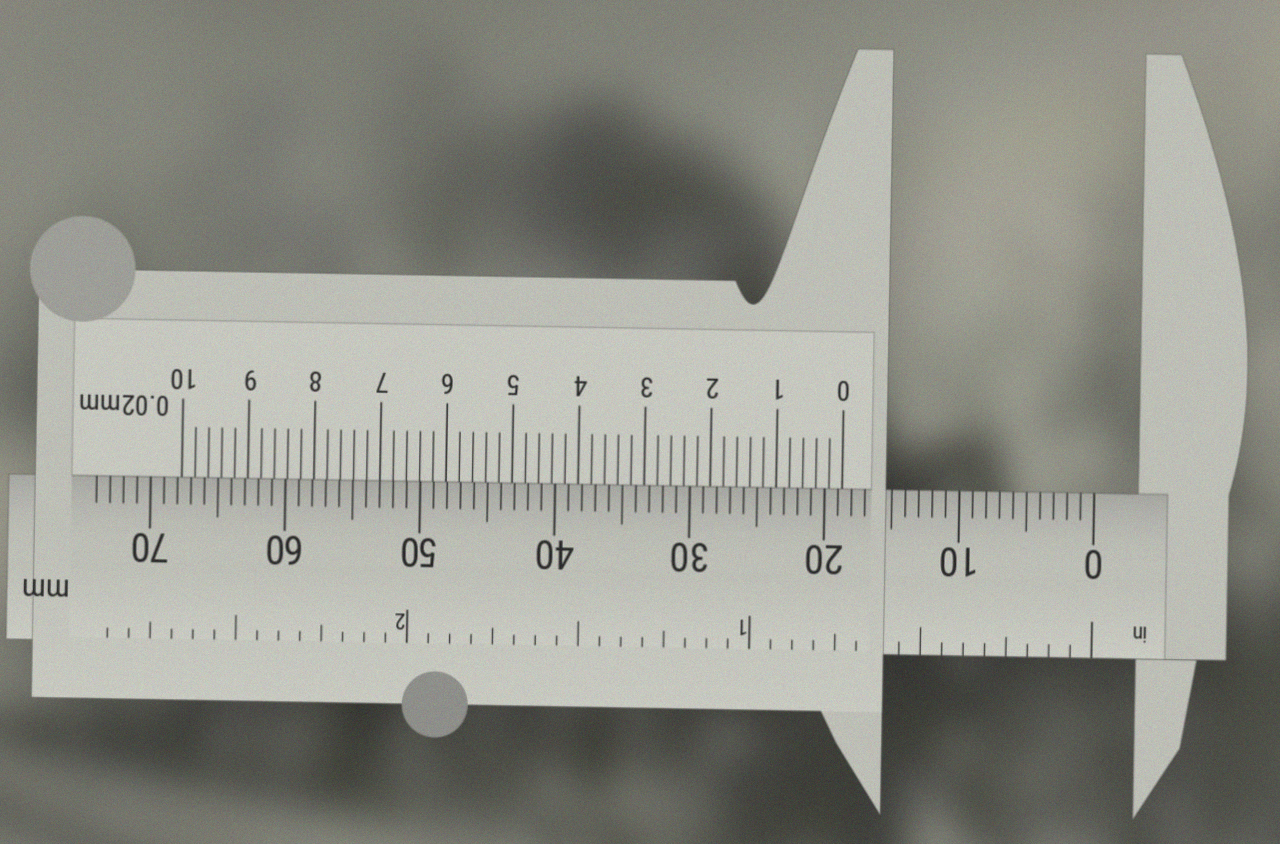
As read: value=18.7 unit=mm
